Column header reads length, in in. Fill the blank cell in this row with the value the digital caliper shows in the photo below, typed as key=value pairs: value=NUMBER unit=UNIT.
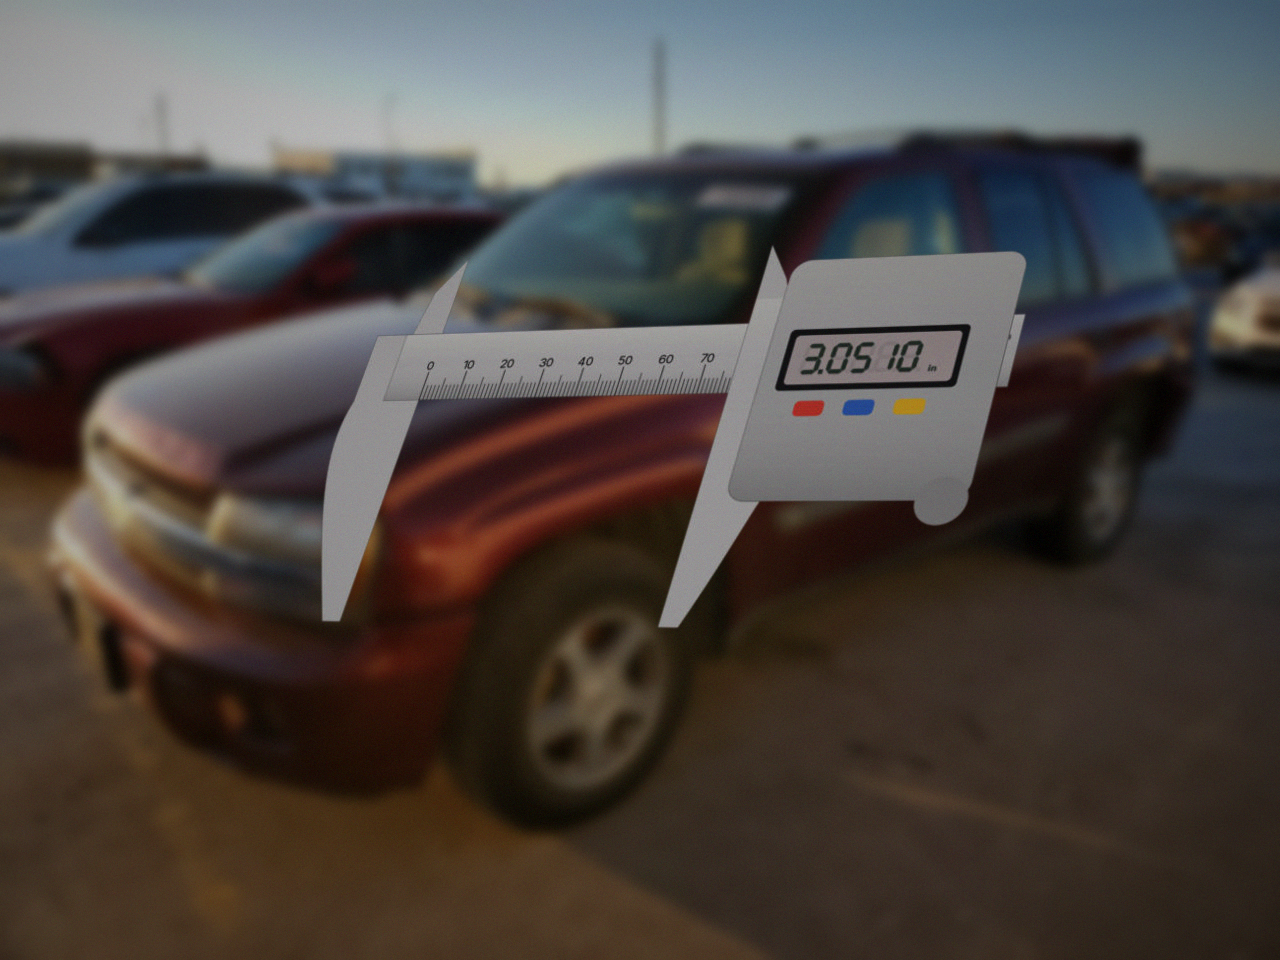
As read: value=3.0510 unit=in
